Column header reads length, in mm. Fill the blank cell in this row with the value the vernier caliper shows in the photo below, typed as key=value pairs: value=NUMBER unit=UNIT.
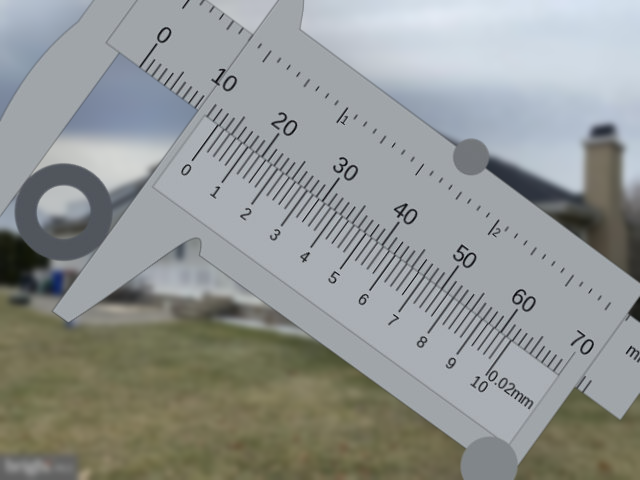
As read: value=12.8 unit=mm
